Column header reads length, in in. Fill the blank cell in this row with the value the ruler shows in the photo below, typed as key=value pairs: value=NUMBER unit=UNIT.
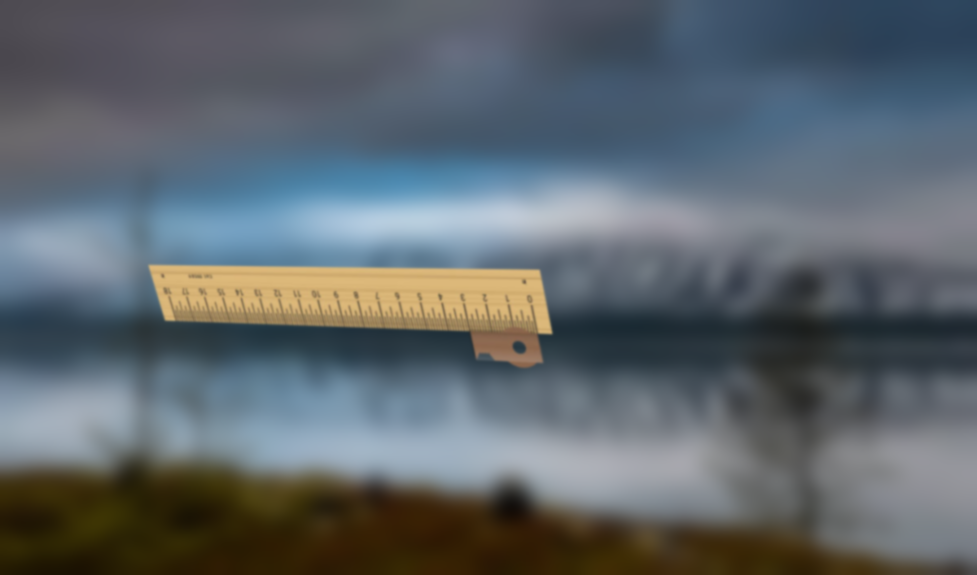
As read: value=3 unit=in
